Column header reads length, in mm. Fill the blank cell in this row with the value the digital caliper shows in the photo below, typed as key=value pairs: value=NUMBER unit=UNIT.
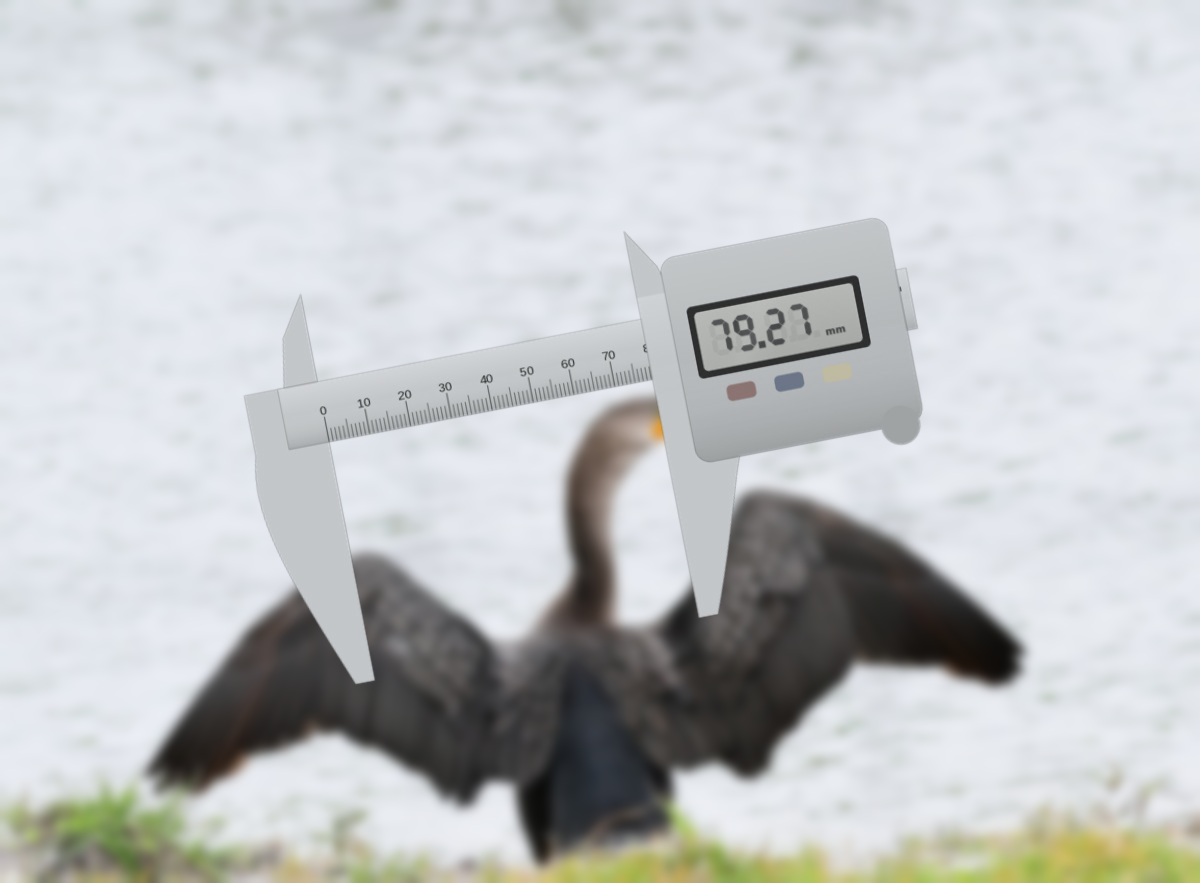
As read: value=79.27 unit=mm
